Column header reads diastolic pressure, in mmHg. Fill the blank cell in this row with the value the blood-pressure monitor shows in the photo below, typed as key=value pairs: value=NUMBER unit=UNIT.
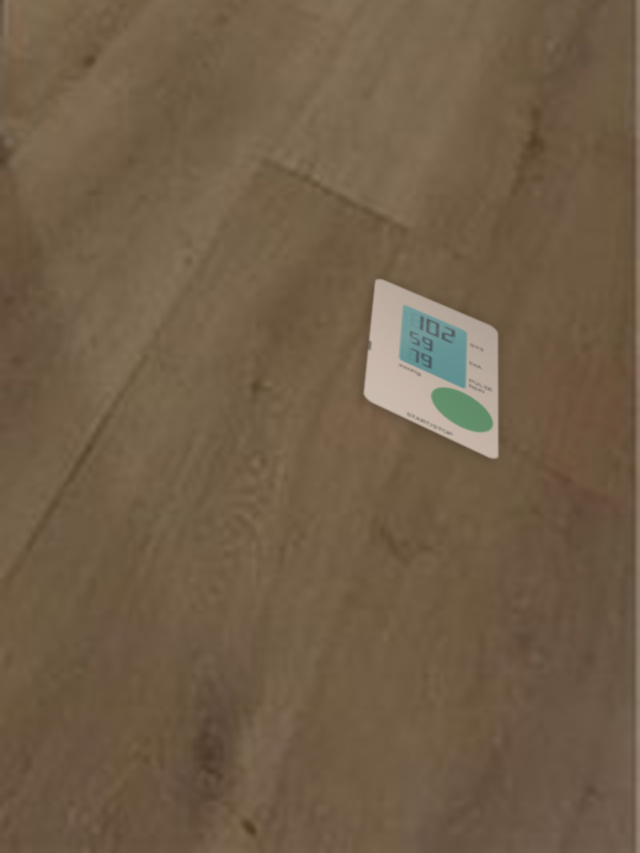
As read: value=59 unit=mmHg
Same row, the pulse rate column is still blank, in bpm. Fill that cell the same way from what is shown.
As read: value=79 unit=bpm
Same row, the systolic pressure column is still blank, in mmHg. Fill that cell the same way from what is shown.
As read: value=102 unit=mmHg
